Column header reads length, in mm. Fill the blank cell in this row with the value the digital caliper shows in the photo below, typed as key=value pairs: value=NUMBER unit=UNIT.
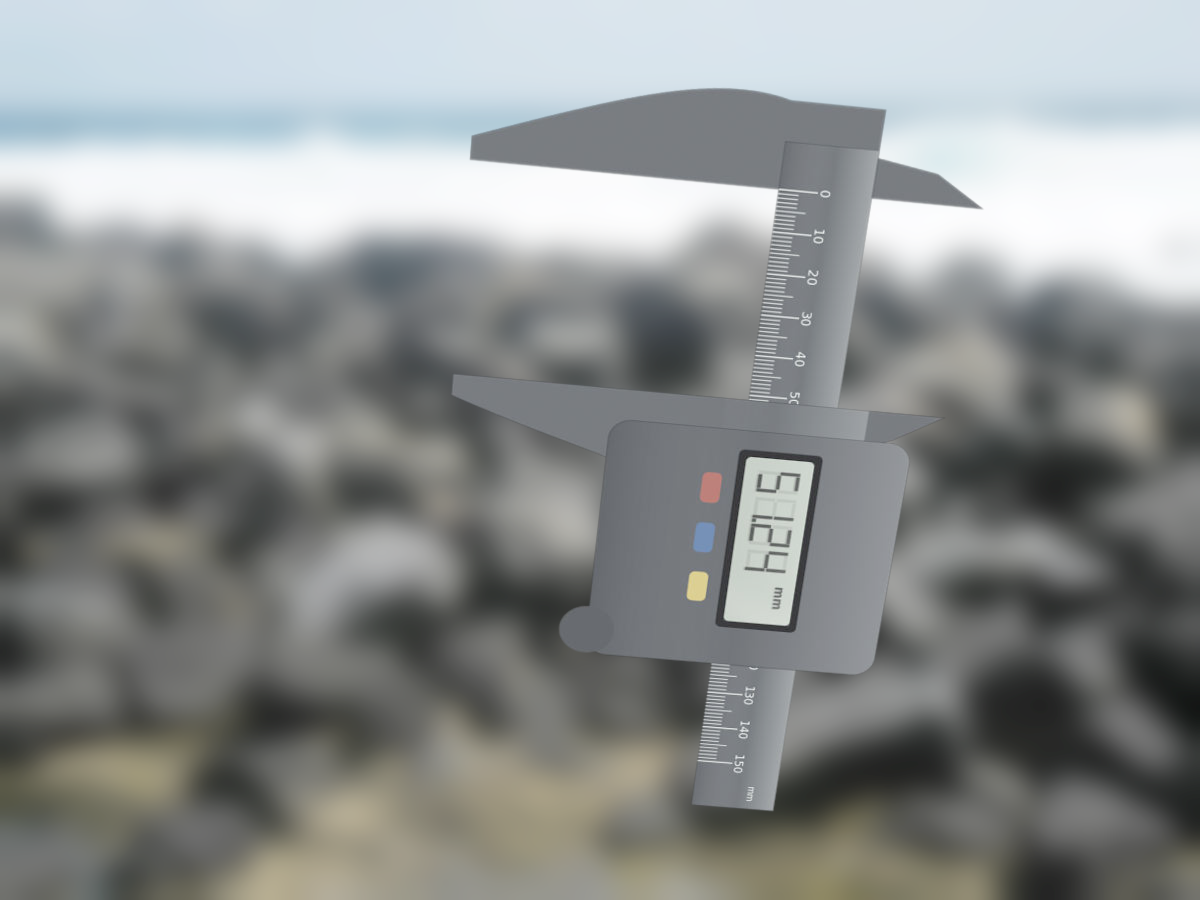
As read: value=51.24 unit=mm
